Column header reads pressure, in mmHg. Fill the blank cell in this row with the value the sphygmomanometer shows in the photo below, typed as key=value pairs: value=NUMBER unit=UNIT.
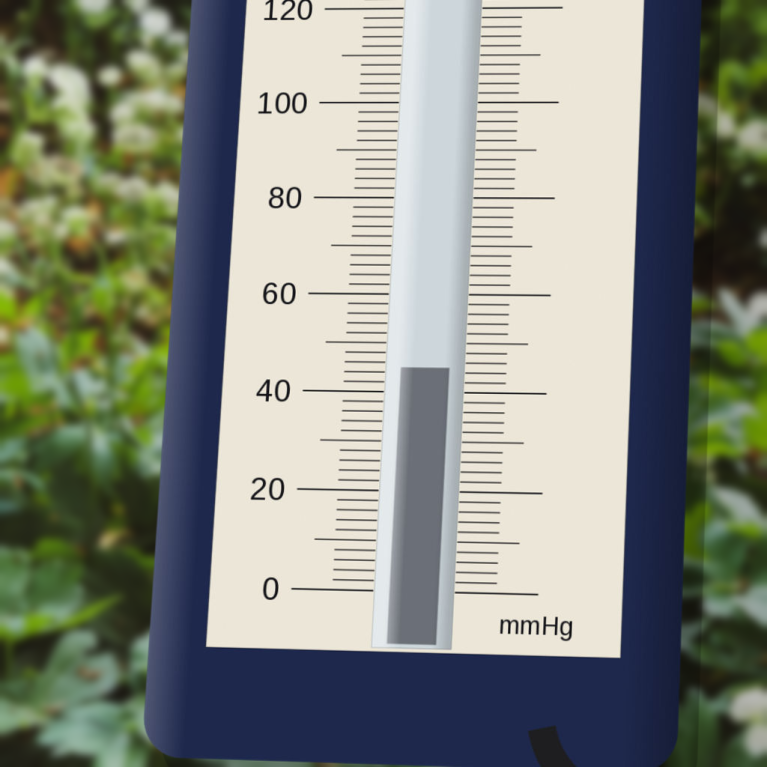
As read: value=45 unit=mmHg
